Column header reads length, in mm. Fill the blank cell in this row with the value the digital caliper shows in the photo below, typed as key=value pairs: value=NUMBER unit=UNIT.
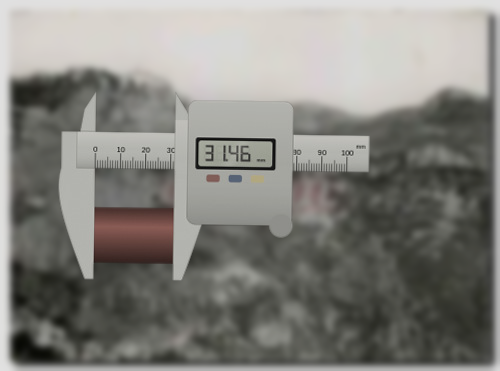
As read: value=31.46 unit=mm
